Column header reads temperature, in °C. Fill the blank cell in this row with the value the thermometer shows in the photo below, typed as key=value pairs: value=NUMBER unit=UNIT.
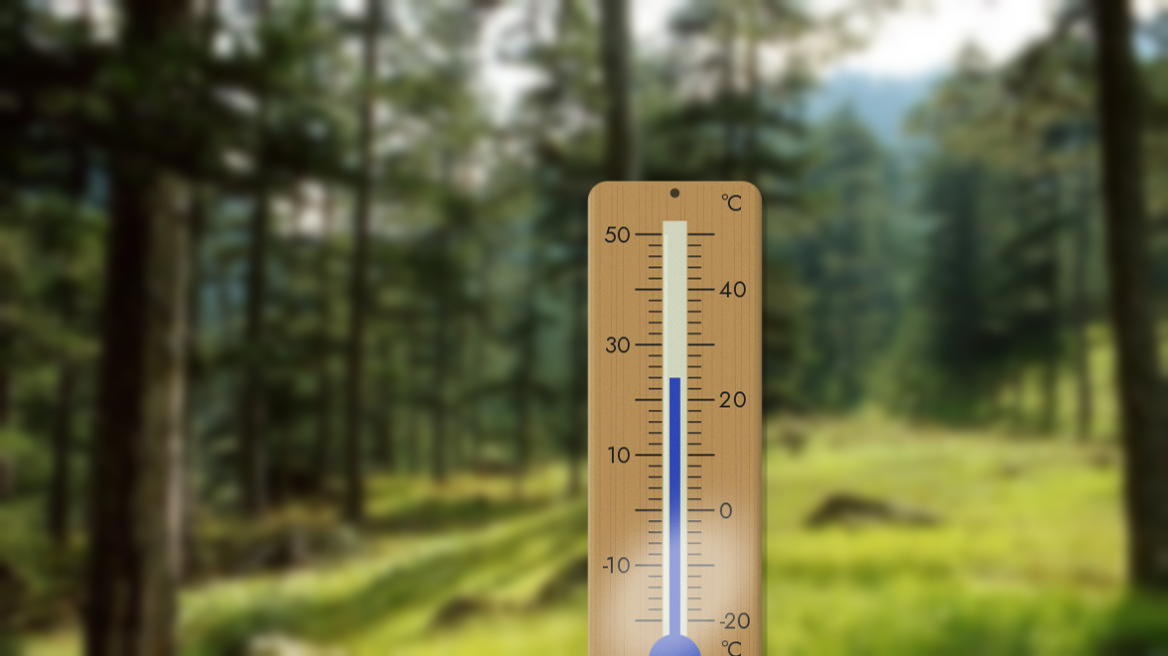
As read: value=24 unit=°C
